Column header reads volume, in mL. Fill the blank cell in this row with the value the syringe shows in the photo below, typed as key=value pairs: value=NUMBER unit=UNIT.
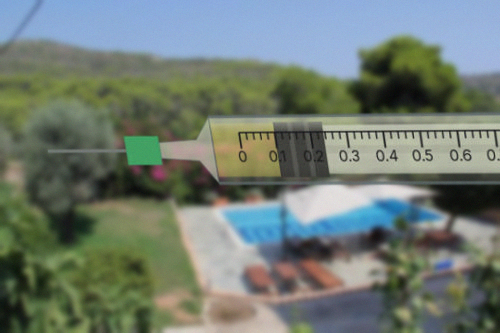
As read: value=0.1 unit=mL
